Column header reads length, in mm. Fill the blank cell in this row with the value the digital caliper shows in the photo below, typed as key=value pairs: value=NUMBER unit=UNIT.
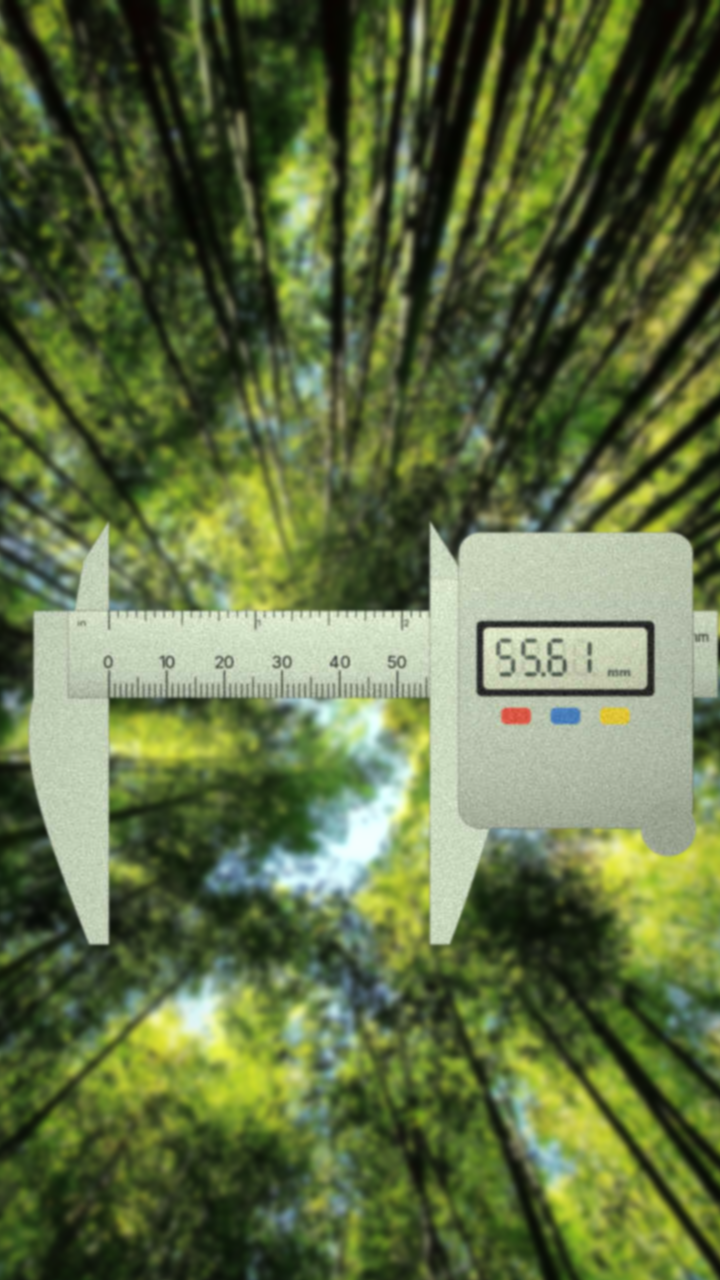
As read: value=55.61 unit=mm
